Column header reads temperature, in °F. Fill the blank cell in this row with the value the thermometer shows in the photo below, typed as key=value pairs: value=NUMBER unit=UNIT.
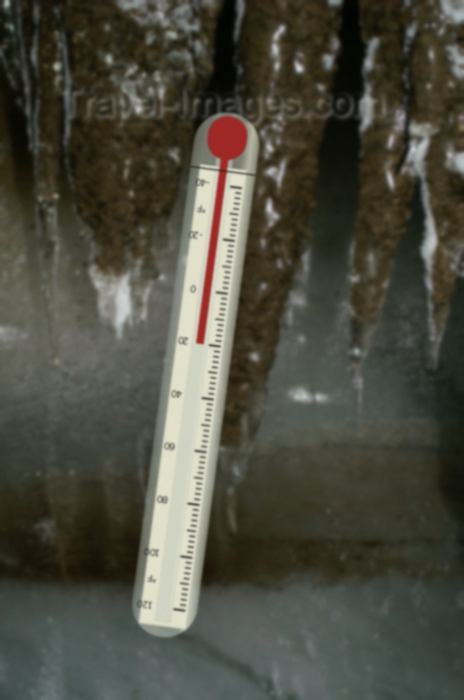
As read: value=20 unit=°F
